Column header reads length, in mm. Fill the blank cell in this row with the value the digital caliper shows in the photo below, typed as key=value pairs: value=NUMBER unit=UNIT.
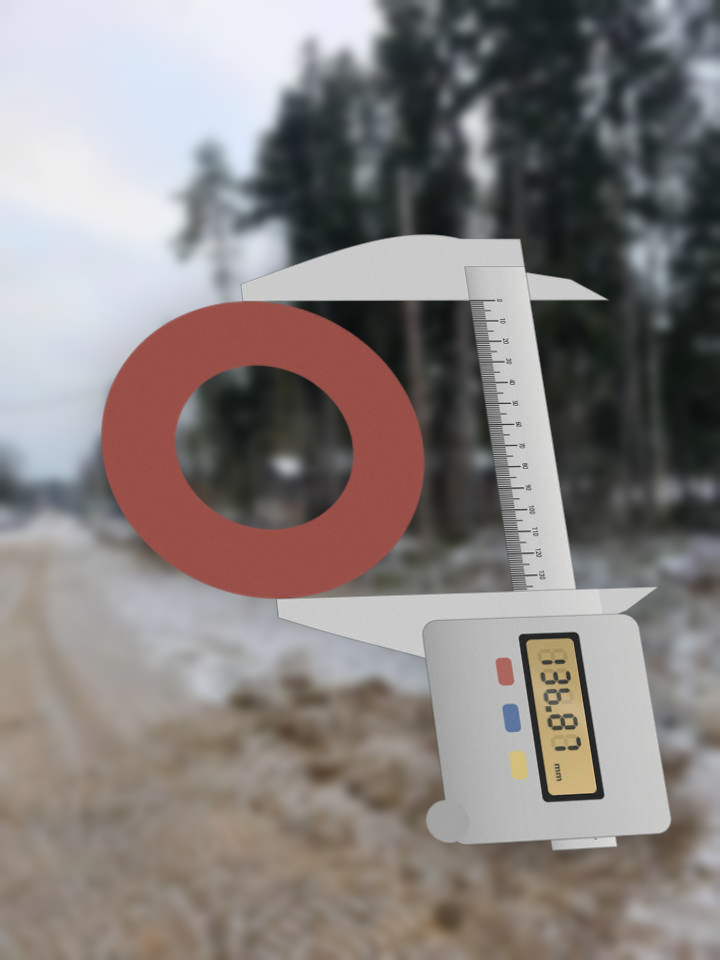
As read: value=136.87 unit=mm
